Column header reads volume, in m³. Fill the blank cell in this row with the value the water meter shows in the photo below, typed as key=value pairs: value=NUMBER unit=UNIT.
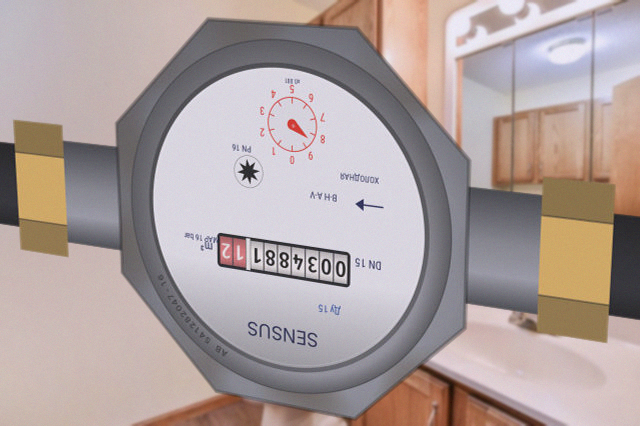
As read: value=34881.128 unit=m³
